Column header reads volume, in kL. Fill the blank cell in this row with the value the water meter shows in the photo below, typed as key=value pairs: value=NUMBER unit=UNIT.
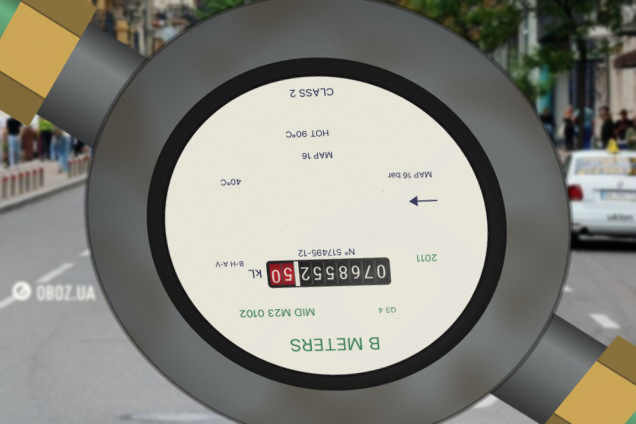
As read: value=768552.50 unit=kL
